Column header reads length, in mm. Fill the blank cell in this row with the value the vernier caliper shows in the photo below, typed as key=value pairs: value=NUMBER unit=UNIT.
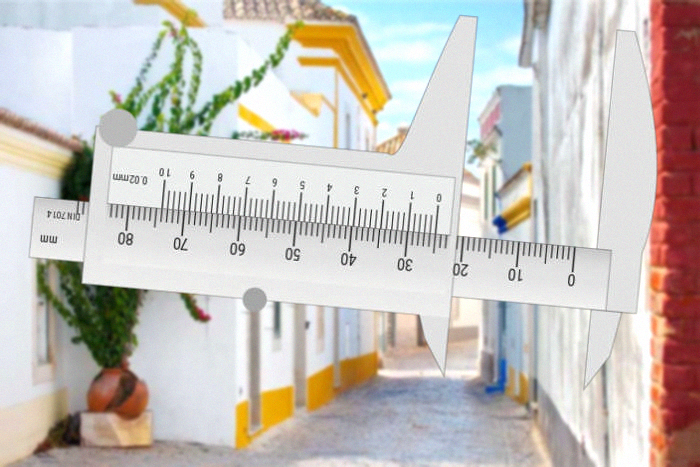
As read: value=25.0 unit=mm
